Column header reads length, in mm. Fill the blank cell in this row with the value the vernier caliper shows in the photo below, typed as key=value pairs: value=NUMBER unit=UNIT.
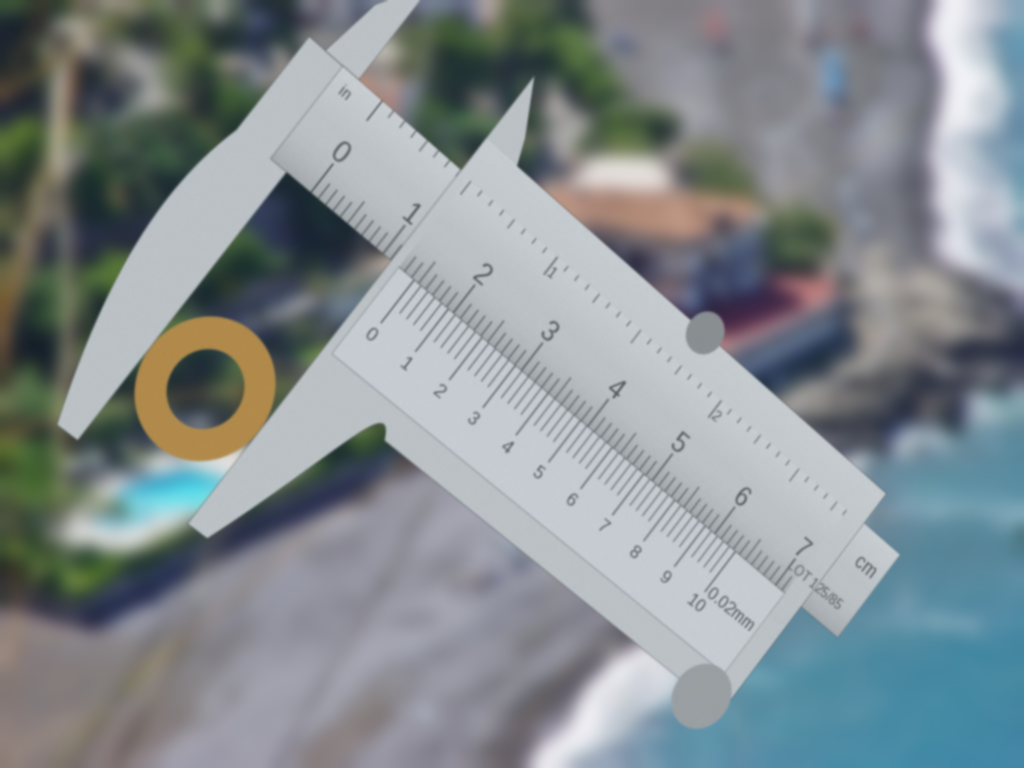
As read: value=14.4 unit=mm
